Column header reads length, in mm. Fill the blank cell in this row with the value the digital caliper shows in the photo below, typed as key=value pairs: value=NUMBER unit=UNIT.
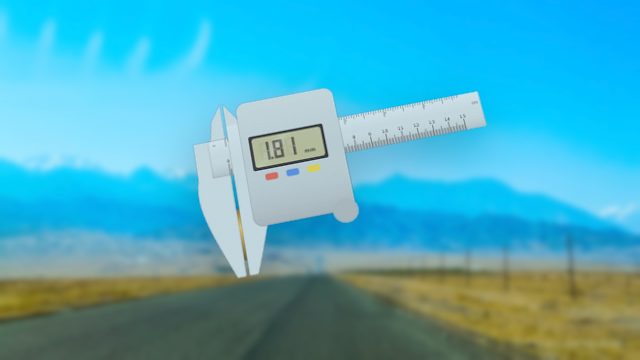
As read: value=1.81 unit=mm
